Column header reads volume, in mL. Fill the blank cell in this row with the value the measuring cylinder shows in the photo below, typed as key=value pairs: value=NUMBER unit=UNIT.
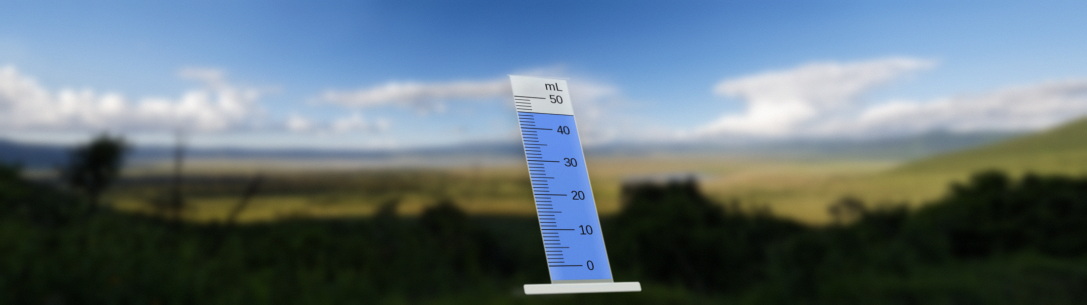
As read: value=45 unit=mL
